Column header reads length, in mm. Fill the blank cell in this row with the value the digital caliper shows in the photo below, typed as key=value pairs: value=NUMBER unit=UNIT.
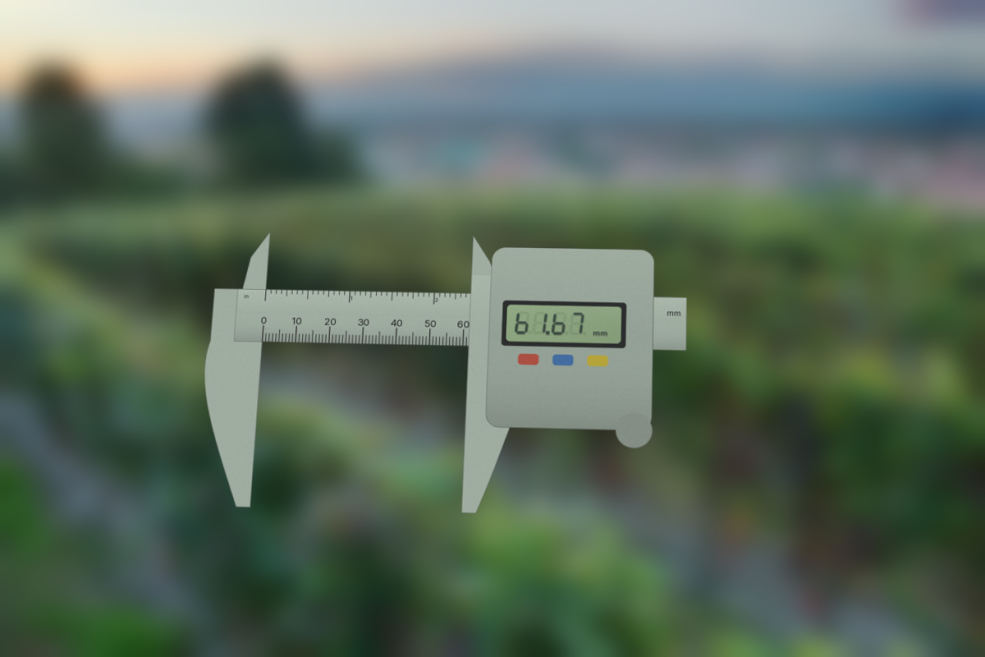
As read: value=61.67 unit=mm
